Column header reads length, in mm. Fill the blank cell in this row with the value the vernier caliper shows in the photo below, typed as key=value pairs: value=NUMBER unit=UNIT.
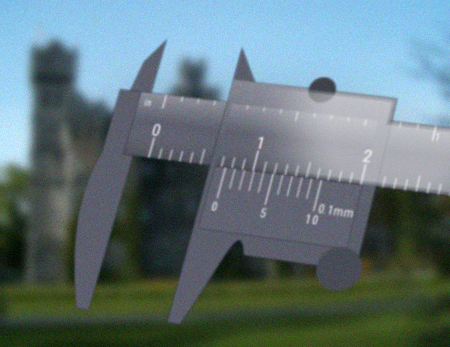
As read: value=7.4 unit=mm
